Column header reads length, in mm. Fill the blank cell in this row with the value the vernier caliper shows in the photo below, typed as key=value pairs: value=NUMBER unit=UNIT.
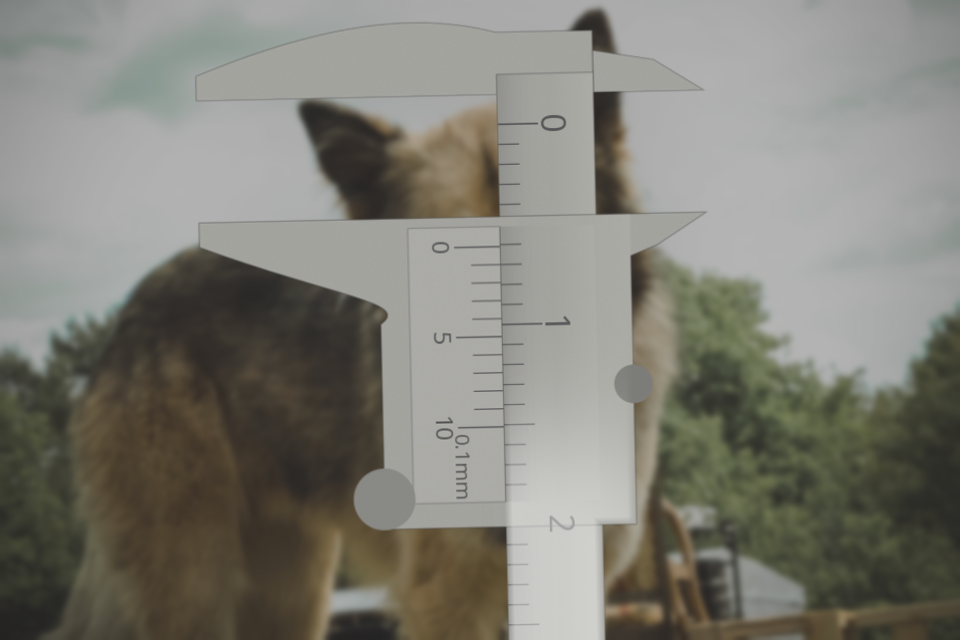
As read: value=6.1 unit=mm
